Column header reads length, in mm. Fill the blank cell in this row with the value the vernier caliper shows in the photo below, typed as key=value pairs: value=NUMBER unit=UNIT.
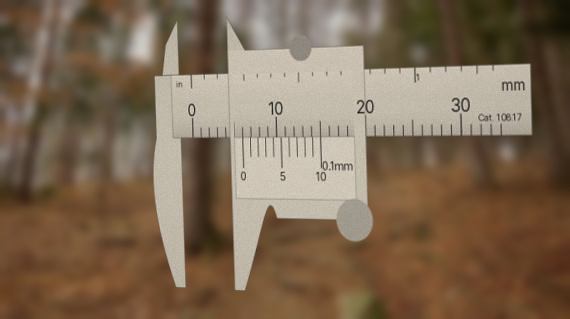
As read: value=6.0 unit=mm
